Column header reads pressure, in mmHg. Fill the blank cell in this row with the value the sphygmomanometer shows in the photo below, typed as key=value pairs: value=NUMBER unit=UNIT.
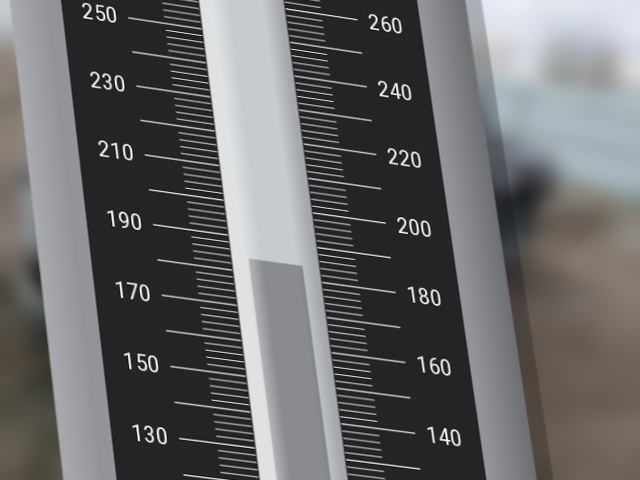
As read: value=184 unit=mmHg
